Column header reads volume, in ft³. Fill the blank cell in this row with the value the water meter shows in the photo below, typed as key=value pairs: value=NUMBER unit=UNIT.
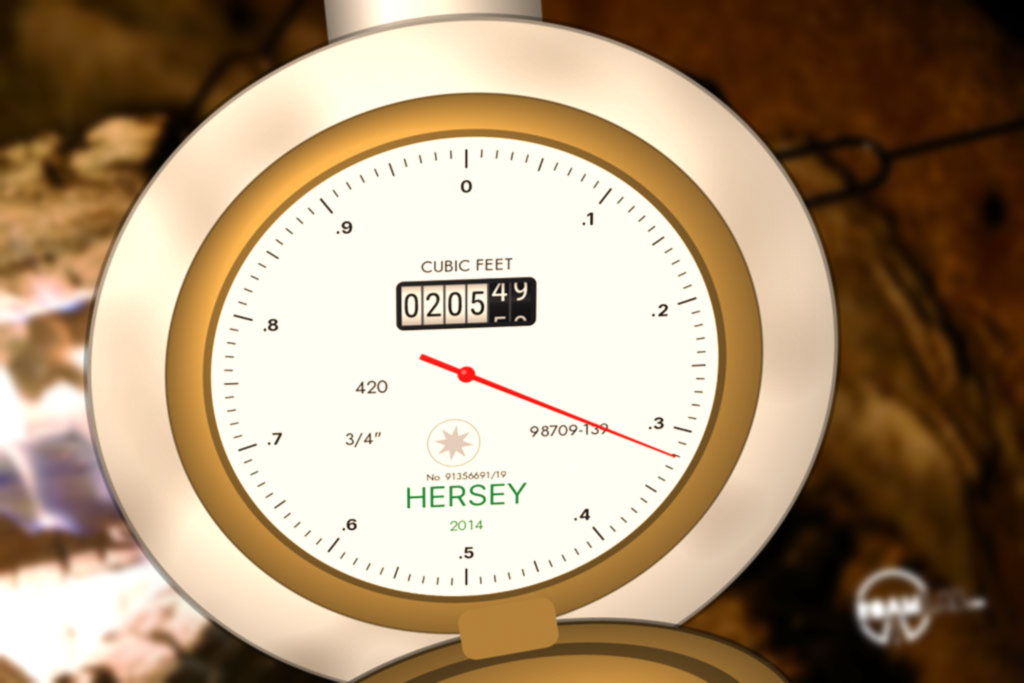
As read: value=20549.32 unit=ft³
